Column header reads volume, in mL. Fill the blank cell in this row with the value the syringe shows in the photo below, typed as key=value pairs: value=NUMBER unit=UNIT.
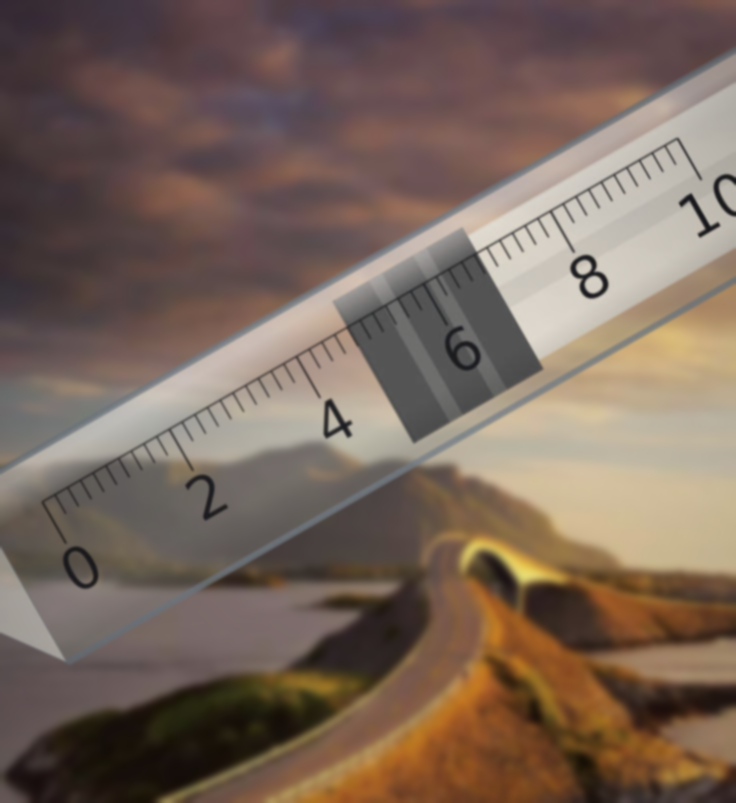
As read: value=4.8 unit=mL
